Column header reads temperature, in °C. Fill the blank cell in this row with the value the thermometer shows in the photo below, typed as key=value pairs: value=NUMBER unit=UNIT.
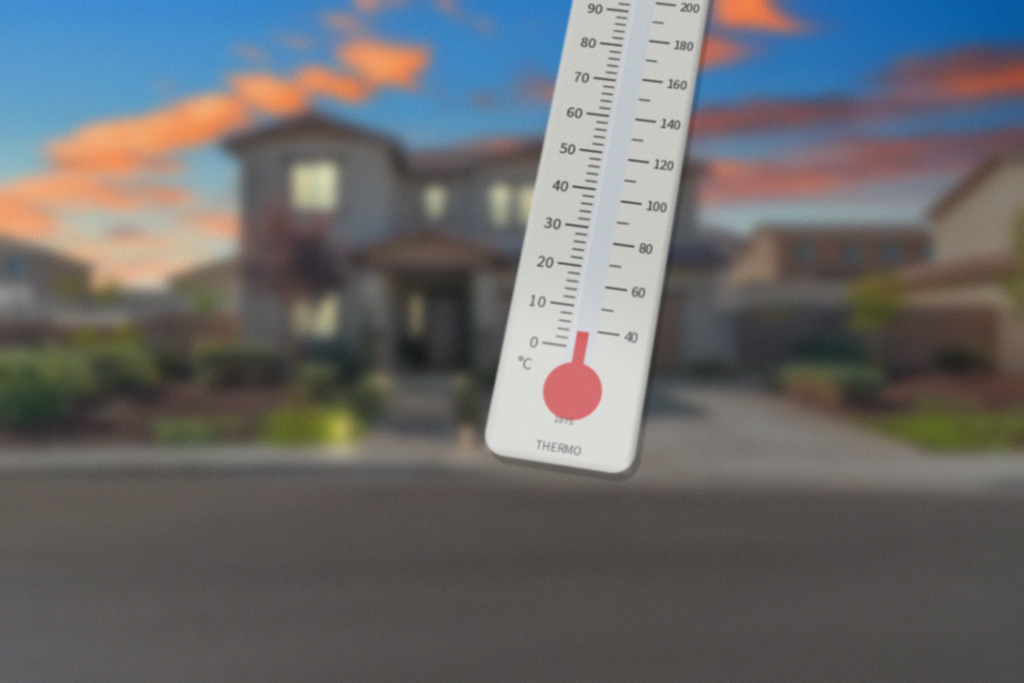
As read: value=4 unit=°C
